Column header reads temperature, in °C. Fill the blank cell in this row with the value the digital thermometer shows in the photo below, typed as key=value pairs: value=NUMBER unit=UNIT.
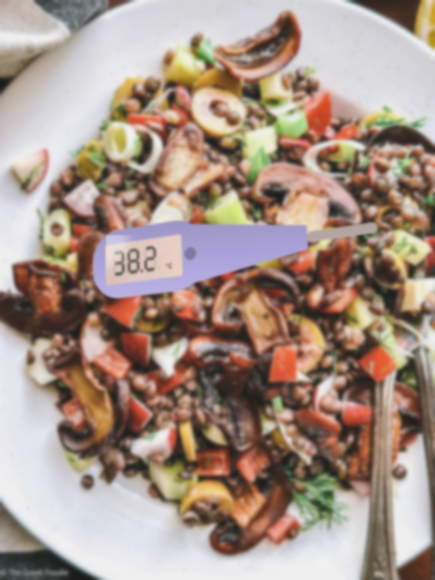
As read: value=38.2 unit=°C
